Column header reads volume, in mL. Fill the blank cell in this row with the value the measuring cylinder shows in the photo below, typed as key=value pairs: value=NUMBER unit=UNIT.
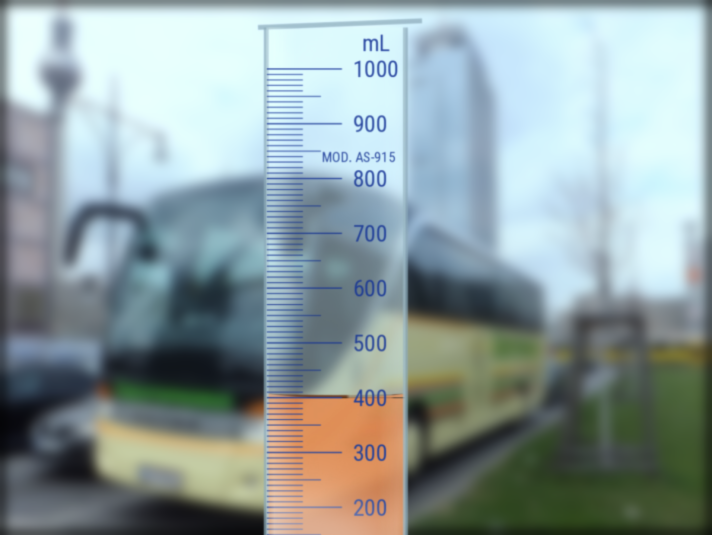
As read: value=400 unit=mL
